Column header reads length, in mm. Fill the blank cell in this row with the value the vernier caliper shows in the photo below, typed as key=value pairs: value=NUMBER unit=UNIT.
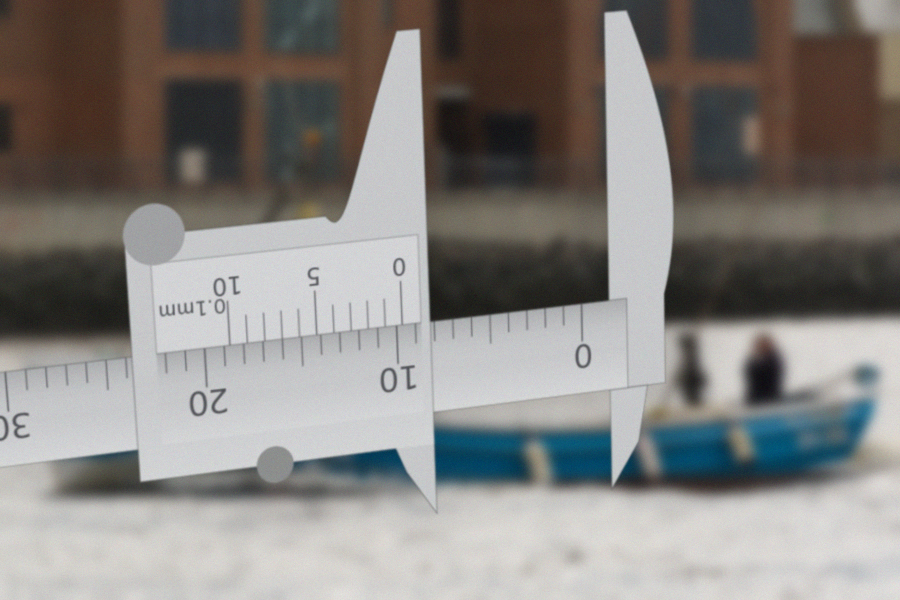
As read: value=9.7 unit=mm
